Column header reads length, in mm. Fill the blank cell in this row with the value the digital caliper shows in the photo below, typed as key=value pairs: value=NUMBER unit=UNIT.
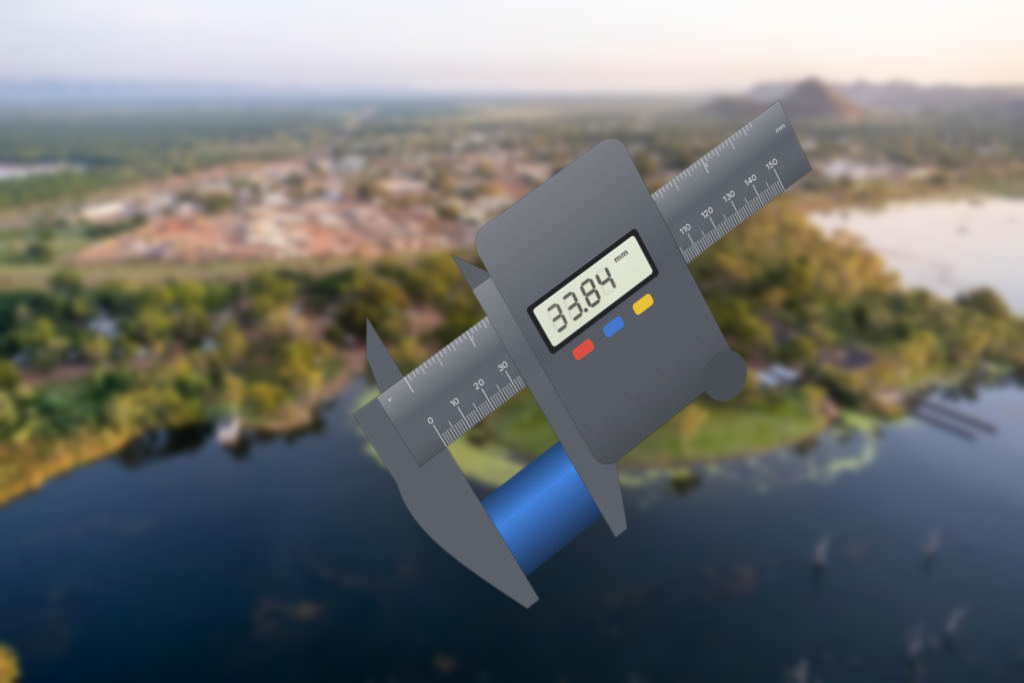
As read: value=33.84 unit=mm
